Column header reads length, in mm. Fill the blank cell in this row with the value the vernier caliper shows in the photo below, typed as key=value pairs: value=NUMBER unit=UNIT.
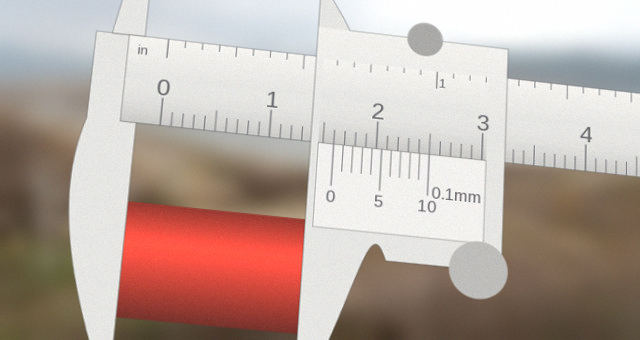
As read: value=16.0 unit=mm
